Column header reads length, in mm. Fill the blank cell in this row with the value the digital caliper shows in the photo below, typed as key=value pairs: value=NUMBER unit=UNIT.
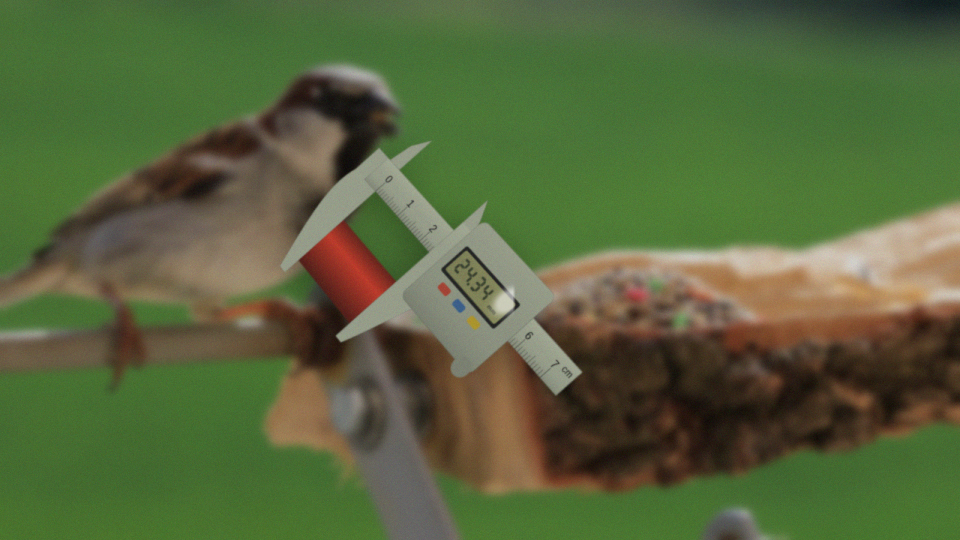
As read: value=24.34 unit=mm
